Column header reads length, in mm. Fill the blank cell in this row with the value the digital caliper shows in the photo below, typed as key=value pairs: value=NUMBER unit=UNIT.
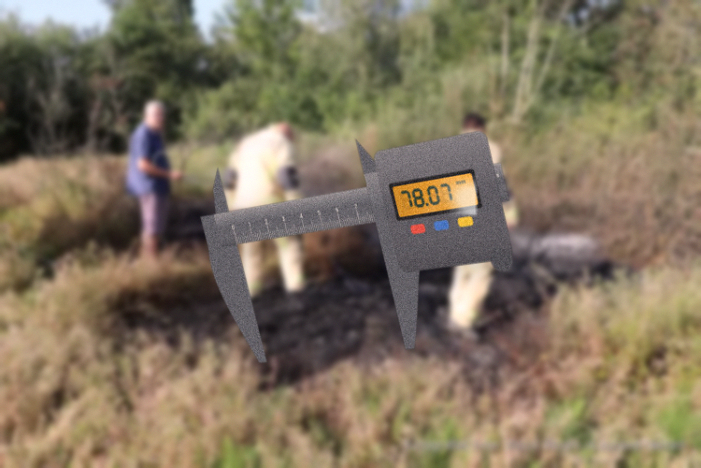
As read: value=78.07 unit=mm
